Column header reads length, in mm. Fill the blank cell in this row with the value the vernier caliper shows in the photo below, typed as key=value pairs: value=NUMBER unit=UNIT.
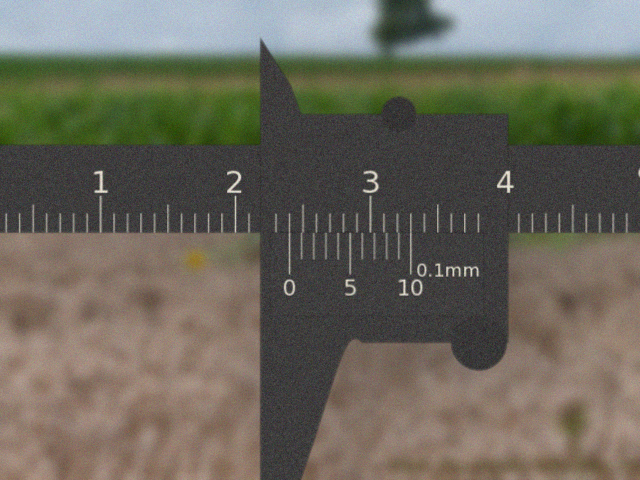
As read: value=24.0 unit=mm
